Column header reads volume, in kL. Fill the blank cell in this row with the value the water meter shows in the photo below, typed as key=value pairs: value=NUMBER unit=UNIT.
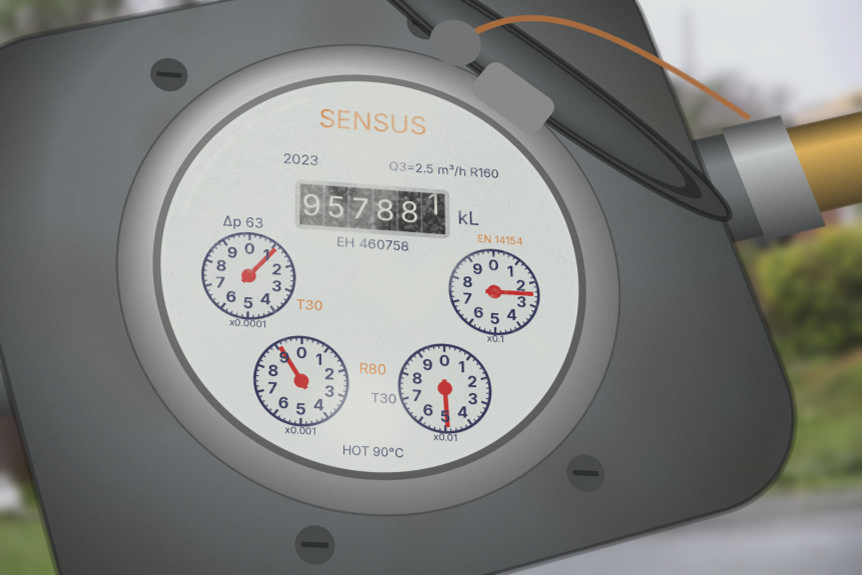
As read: value=957881.2491 unit=kL
